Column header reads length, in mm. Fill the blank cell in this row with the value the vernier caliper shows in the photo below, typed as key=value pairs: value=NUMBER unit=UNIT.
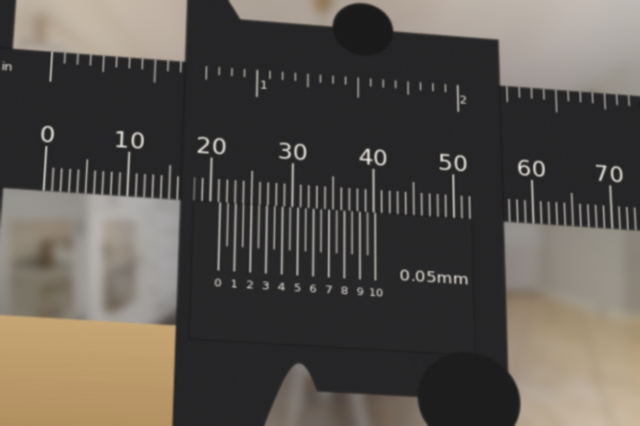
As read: value=21.2 unit=mm
